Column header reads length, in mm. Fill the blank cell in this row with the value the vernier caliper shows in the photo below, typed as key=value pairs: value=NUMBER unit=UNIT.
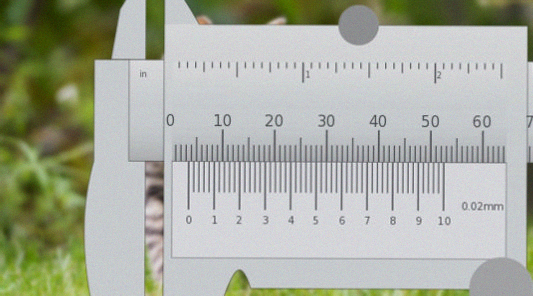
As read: value=3.5 unit=mm
